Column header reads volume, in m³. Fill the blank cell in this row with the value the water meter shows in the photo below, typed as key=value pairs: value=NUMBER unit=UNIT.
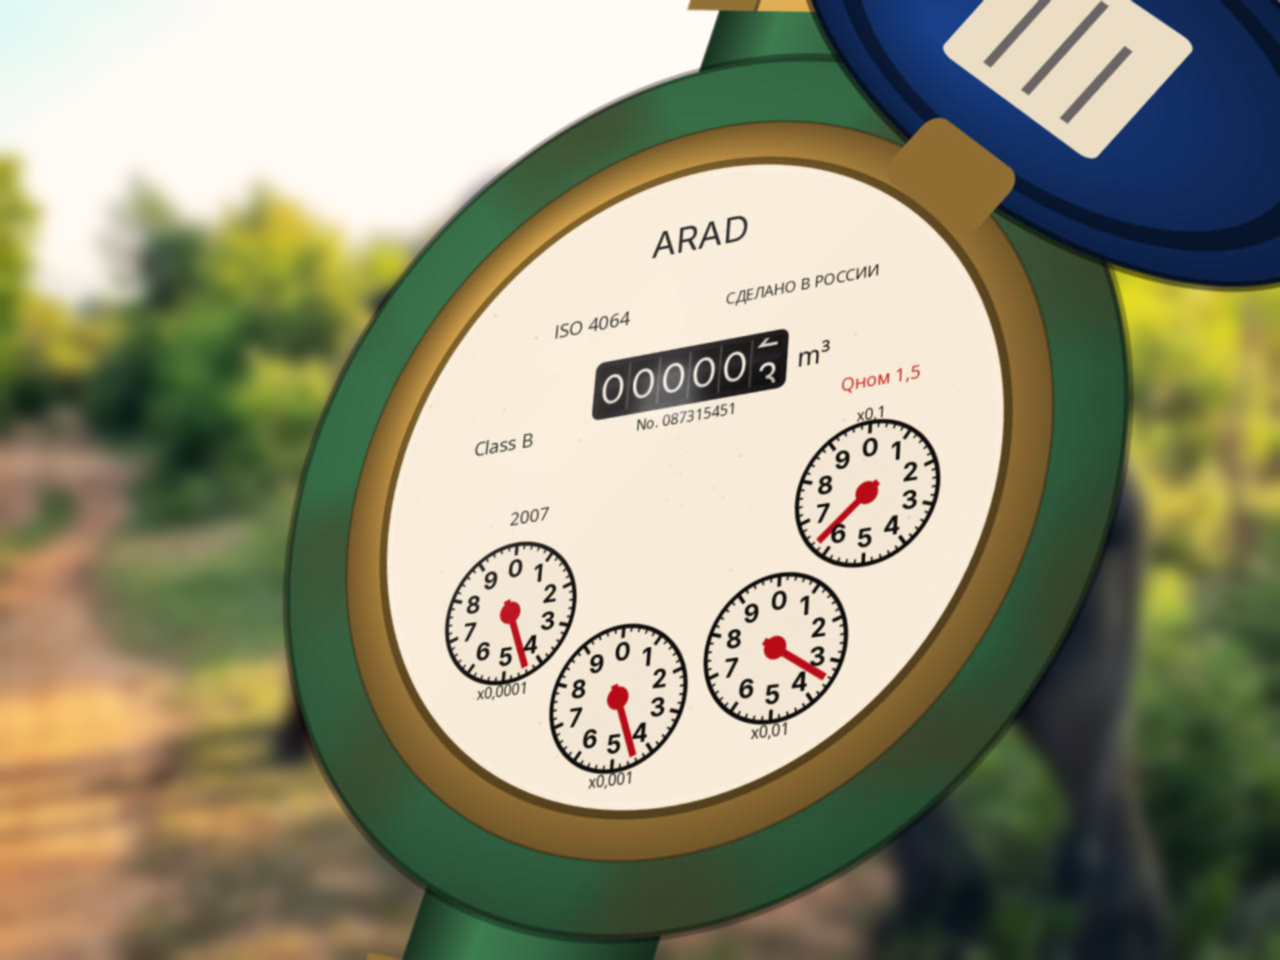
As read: value=2.6344 unit=m³
